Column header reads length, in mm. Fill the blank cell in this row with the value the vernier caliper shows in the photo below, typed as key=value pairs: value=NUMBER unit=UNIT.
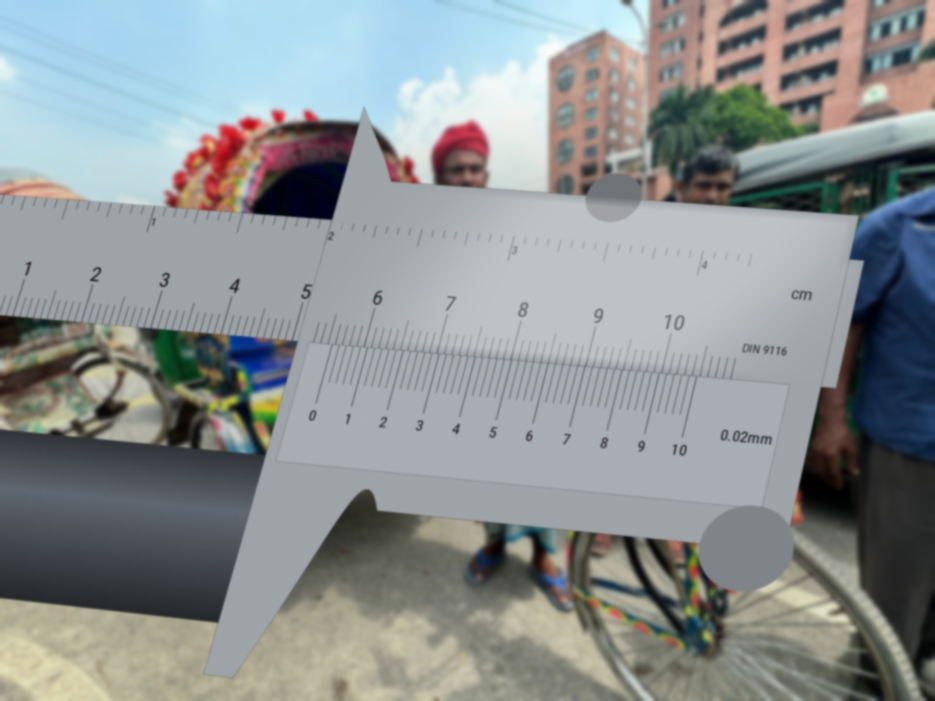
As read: value=55.6 unit=mm
